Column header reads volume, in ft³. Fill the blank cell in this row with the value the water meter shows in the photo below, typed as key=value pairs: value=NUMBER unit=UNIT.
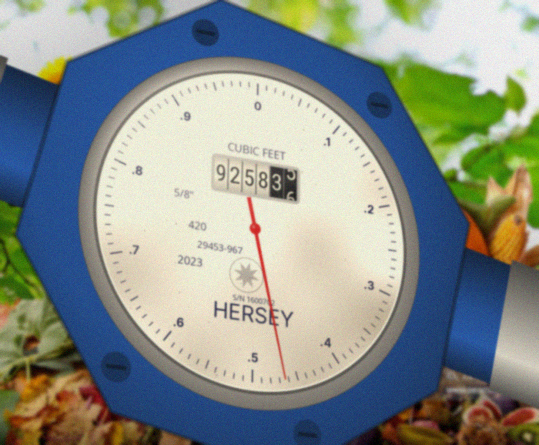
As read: value=925835.46 unit=ft³
